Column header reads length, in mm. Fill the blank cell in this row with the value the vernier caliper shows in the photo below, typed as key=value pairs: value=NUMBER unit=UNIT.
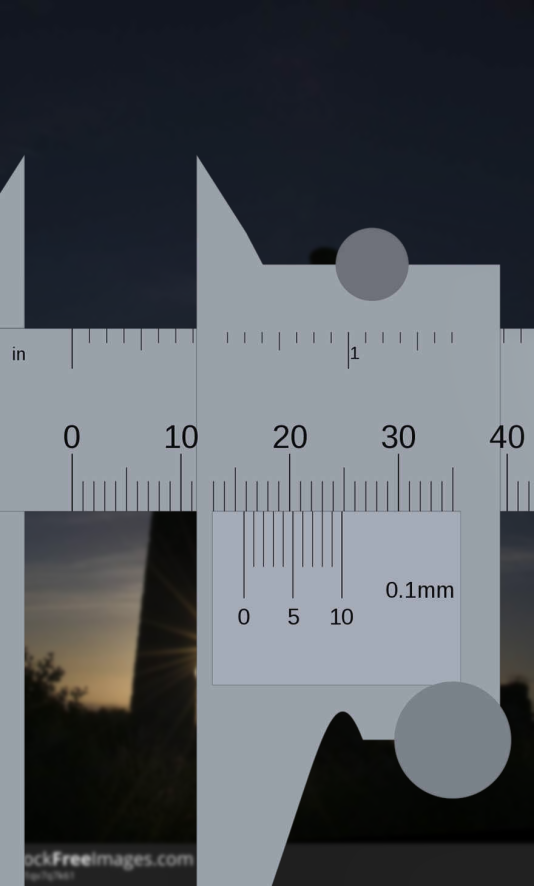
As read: value=15.8 unit=mm
